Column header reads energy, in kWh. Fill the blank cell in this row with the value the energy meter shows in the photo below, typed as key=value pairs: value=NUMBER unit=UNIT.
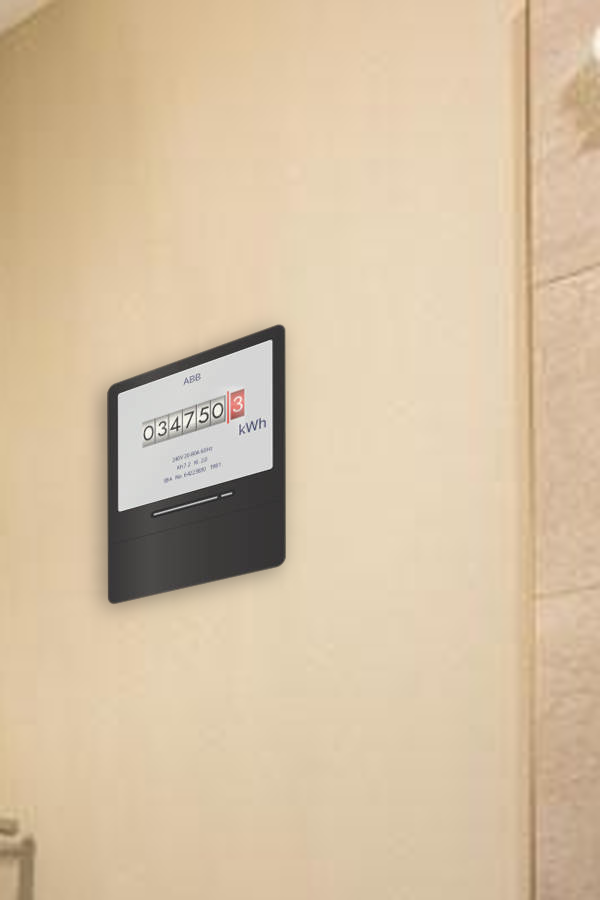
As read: value=34750.3 unit=kWh
